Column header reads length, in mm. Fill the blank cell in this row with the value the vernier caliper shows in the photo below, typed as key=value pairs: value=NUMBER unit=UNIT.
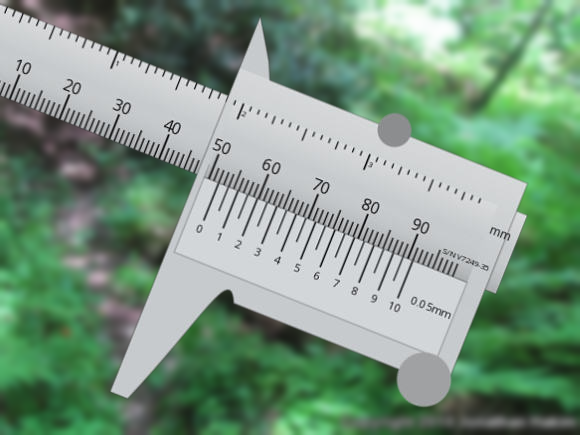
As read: value=52.0 unit=mm
